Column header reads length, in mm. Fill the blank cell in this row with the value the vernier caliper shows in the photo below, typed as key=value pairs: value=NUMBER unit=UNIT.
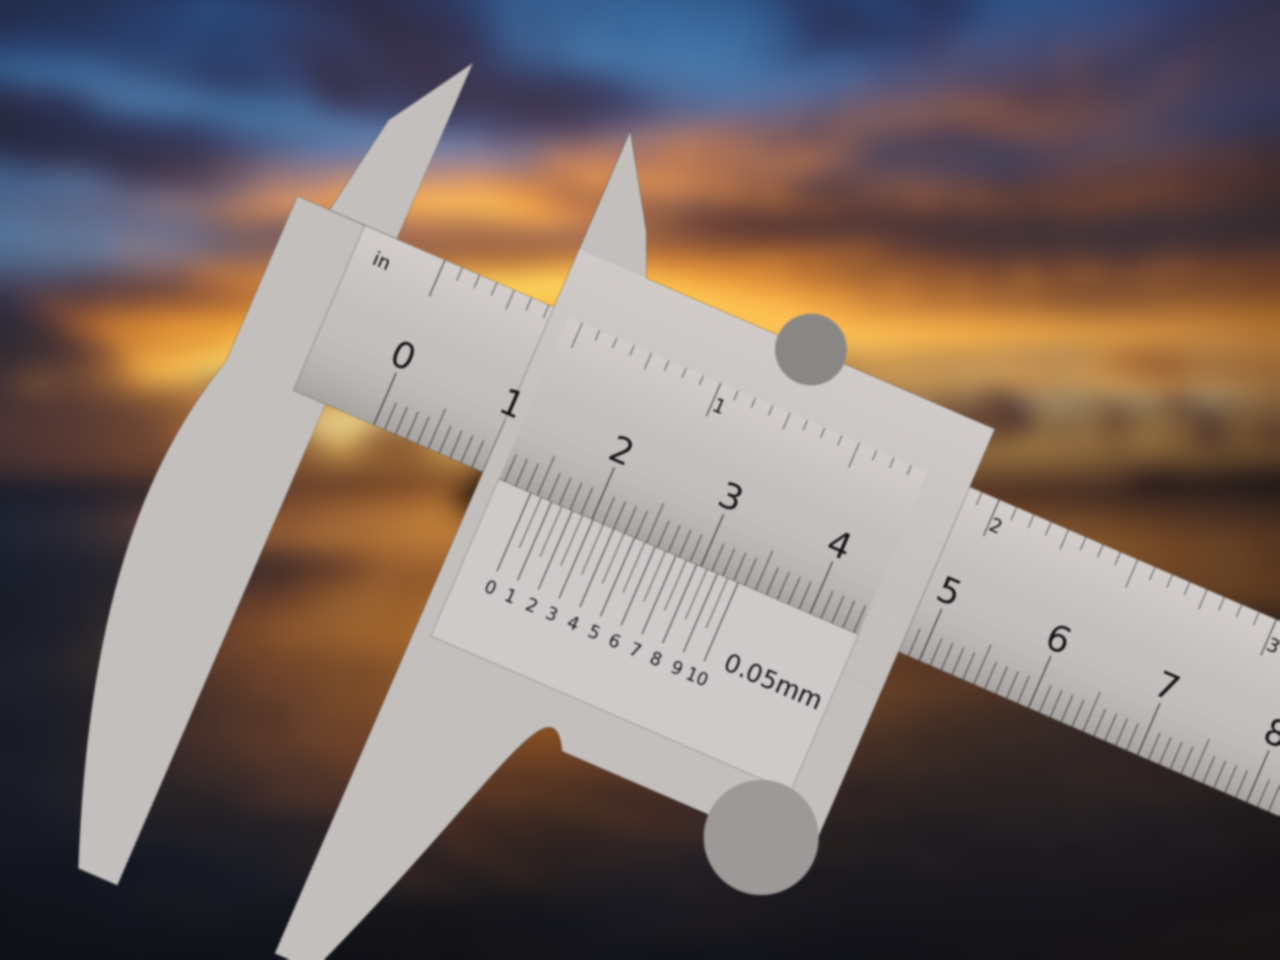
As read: value=14.4 unit=mm
